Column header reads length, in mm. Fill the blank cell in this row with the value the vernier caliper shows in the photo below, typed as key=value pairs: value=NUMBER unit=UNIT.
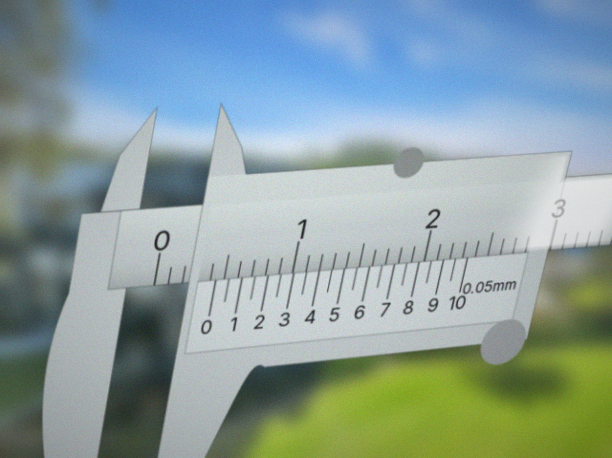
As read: value=4.4 unit=mm
